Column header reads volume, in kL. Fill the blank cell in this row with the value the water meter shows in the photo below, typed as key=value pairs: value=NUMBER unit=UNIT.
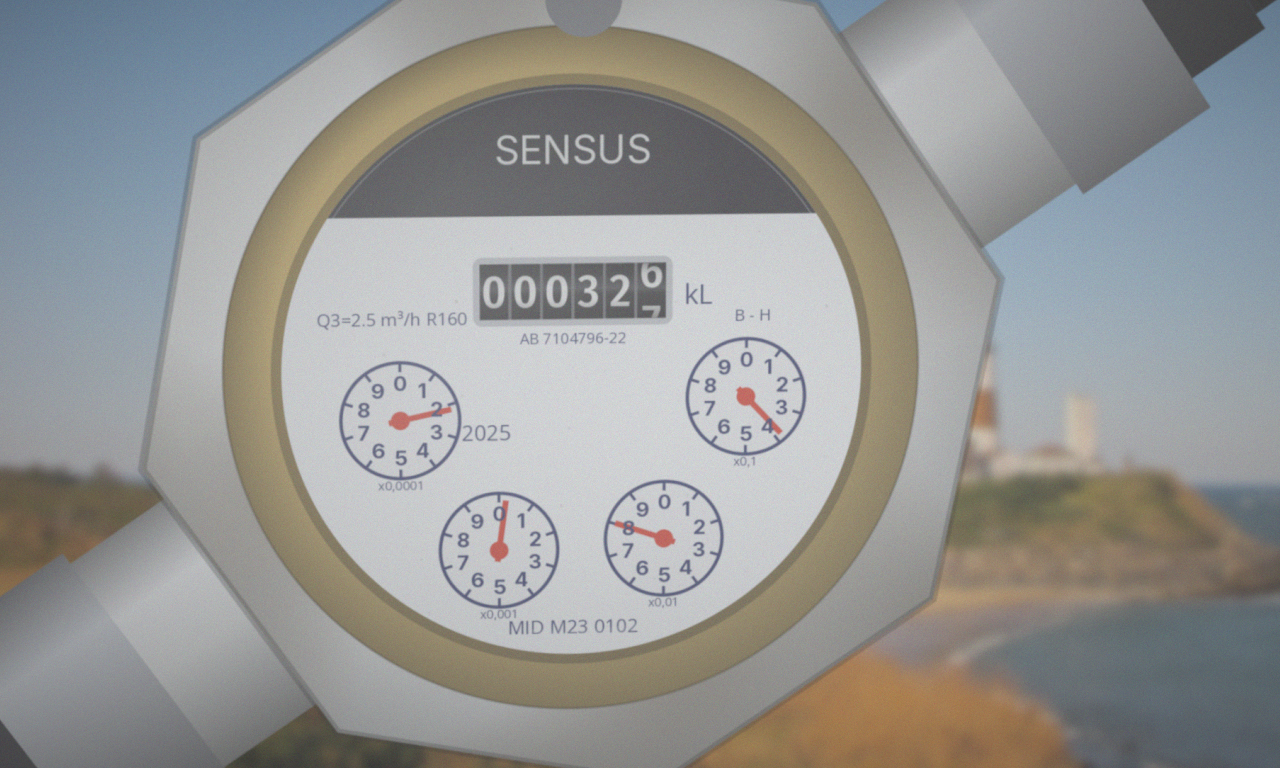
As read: value=326.3802 unit=kL
